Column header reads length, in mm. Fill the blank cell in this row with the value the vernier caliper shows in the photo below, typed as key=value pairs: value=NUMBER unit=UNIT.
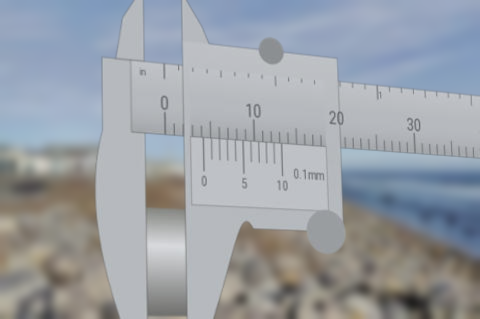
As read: value=4.2 unit=mm
